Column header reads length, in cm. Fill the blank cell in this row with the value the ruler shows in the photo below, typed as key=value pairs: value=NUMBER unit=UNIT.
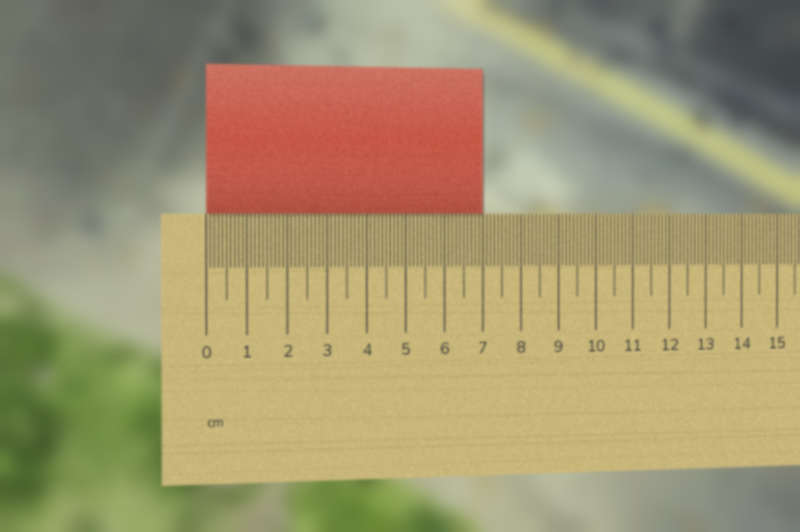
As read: value=7 unit=cm
